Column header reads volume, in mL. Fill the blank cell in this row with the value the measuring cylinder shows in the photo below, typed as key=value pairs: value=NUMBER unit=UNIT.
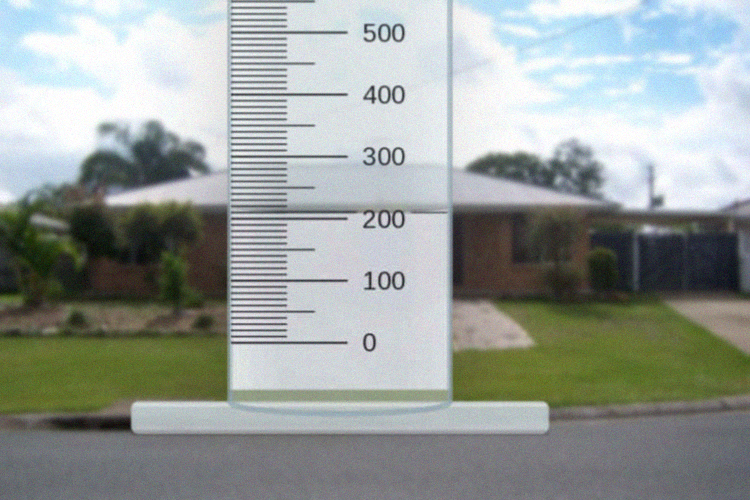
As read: value=210 unit=mL
